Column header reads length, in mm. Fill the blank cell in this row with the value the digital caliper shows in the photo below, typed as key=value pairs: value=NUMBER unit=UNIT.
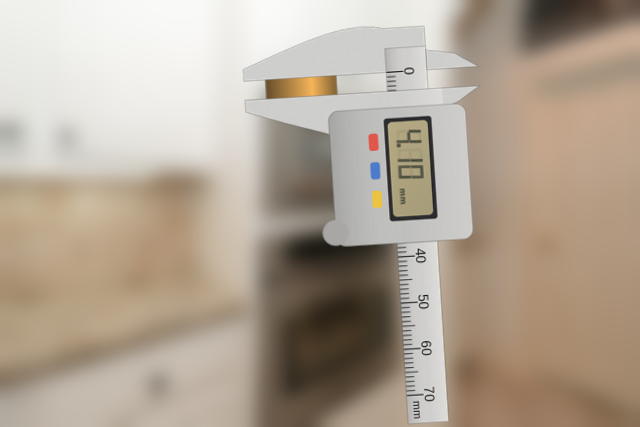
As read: value=4.10 unit=mm
